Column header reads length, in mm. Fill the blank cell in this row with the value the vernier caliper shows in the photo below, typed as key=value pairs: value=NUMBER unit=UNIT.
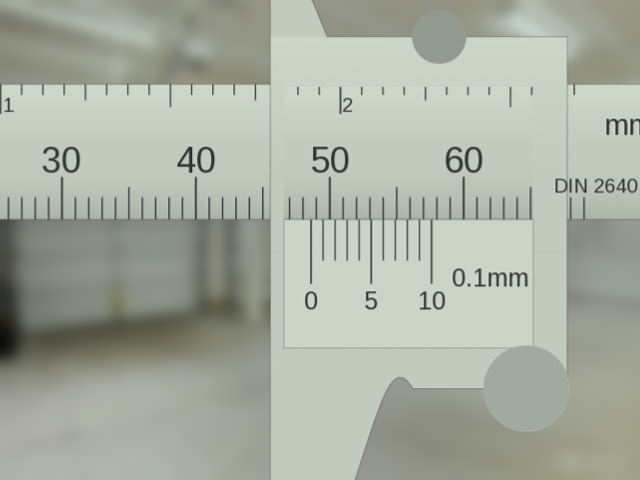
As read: value=48.6 unit=mm
